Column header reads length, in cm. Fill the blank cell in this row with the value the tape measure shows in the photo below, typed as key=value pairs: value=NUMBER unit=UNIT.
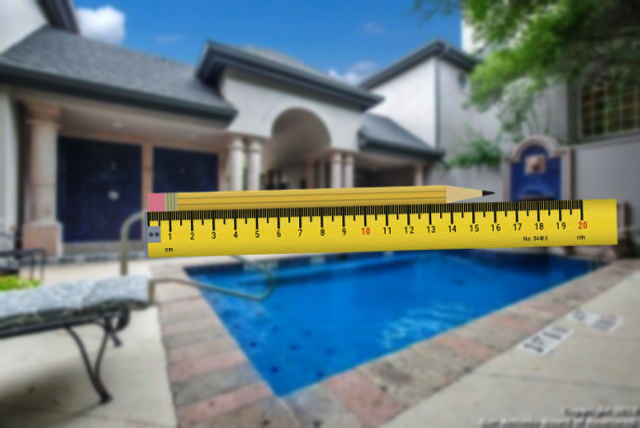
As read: value=16 unit=cm
